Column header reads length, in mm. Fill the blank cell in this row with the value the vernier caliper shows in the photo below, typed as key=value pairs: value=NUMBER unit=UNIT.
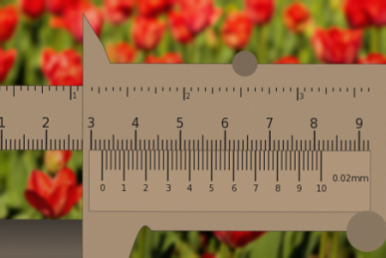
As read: value=32.5 unit=mm
